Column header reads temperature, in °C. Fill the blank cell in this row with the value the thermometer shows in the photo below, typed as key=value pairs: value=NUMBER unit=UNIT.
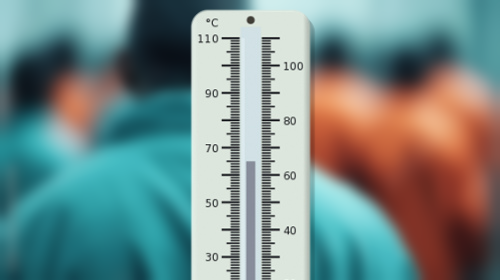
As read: value=65 unit=°C
